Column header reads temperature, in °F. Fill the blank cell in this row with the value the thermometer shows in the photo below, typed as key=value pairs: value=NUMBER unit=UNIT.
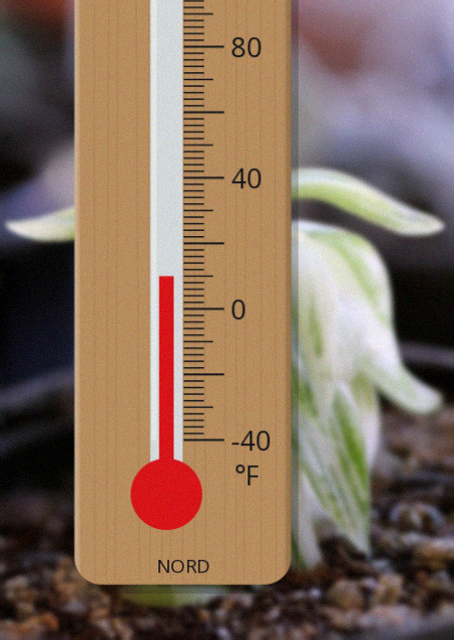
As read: value=10 unit=°F
